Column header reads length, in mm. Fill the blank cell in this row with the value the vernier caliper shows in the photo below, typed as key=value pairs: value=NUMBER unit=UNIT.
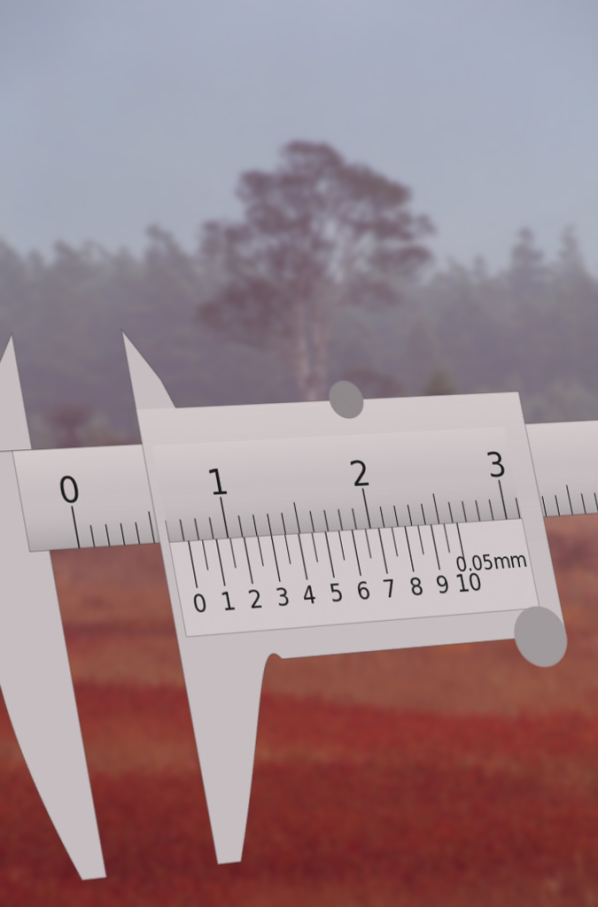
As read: value=7.3 unit=mm
